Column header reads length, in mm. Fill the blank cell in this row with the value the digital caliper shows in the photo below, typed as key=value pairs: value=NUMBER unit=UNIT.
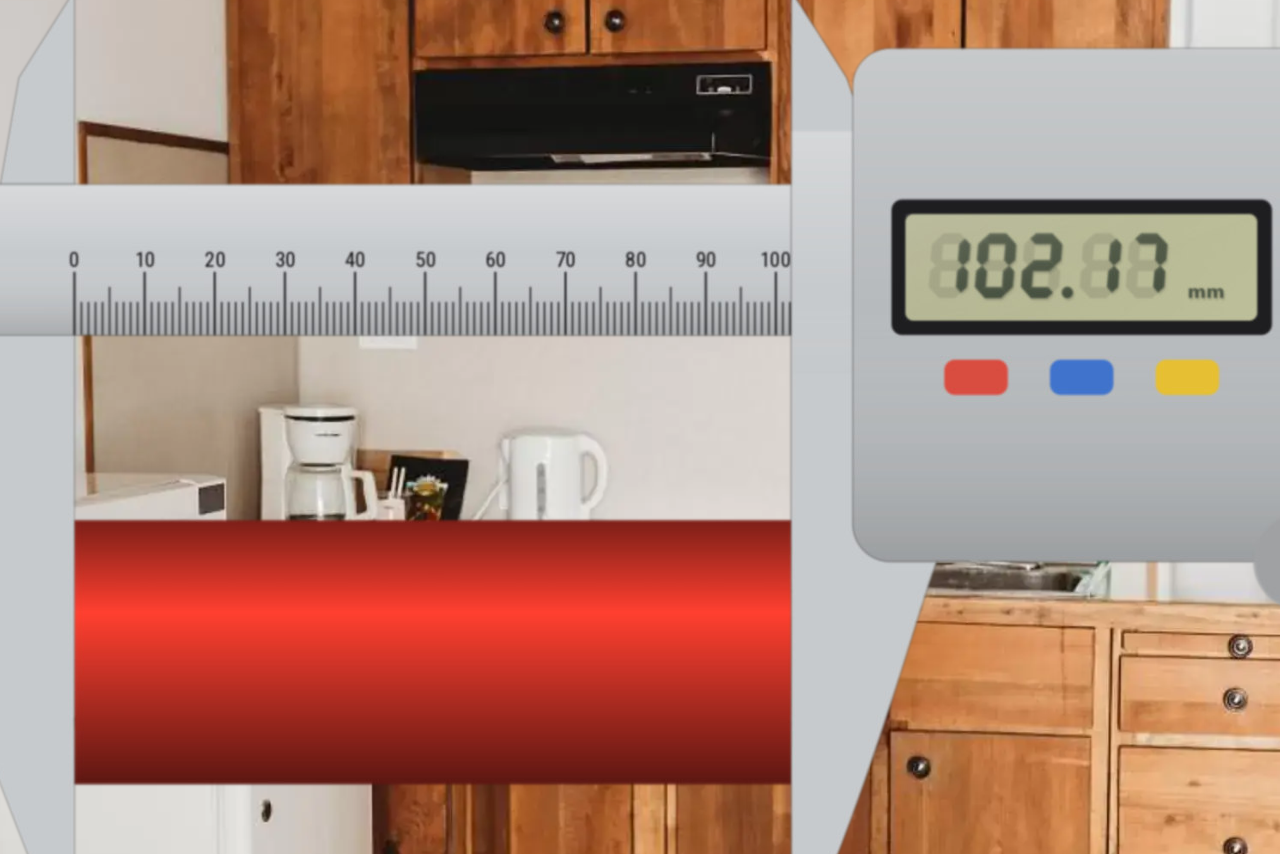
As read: value=102.17 unit=mm
